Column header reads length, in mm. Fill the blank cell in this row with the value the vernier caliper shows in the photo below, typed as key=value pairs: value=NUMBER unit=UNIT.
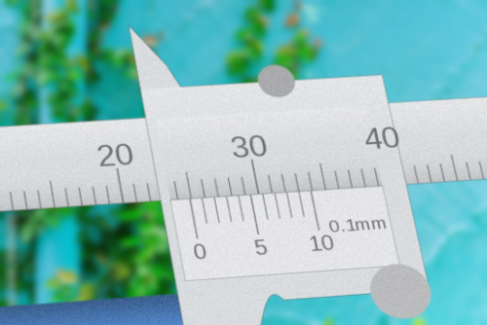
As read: value=24.9 unit=mm
